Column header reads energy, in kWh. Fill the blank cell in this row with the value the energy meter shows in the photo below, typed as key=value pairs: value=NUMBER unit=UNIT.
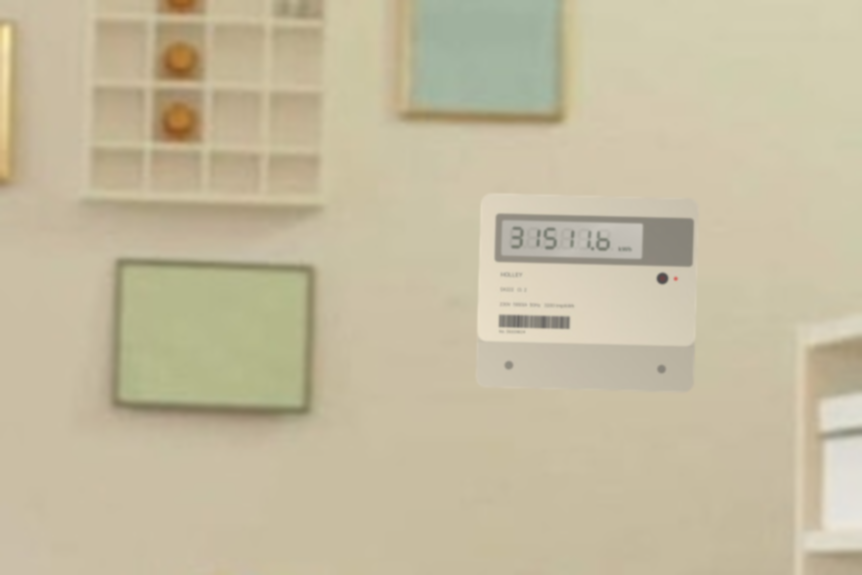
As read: value=31511.6 unit=kWh
